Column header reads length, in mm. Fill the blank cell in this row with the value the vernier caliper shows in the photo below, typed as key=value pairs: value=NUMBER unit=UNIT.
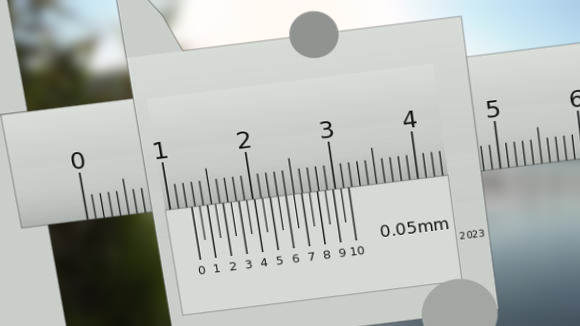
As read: value=12.6 unit=mm
